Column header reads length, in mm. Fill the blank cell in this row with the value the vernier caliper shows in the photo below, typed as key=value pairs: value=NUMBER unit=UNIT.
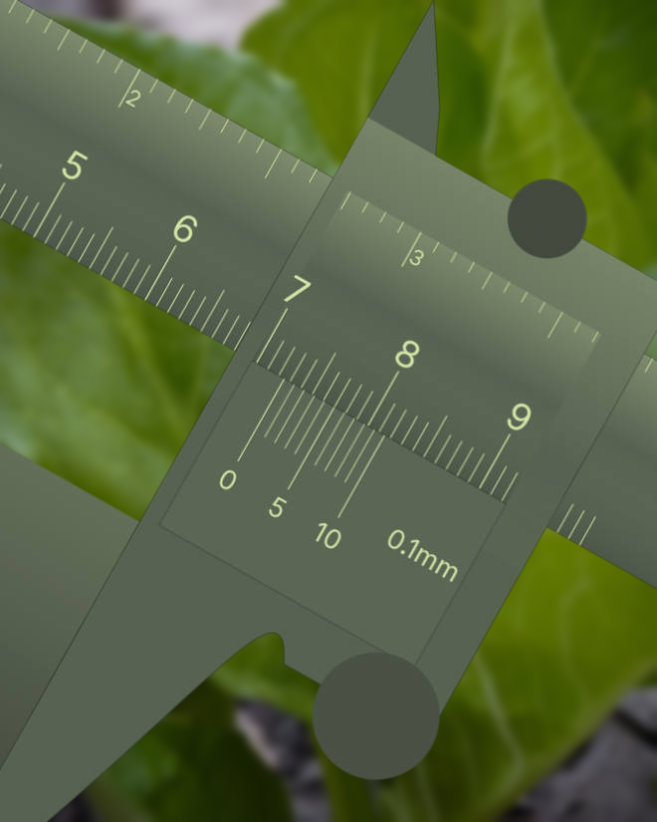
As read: value=72.5 unit=mm
